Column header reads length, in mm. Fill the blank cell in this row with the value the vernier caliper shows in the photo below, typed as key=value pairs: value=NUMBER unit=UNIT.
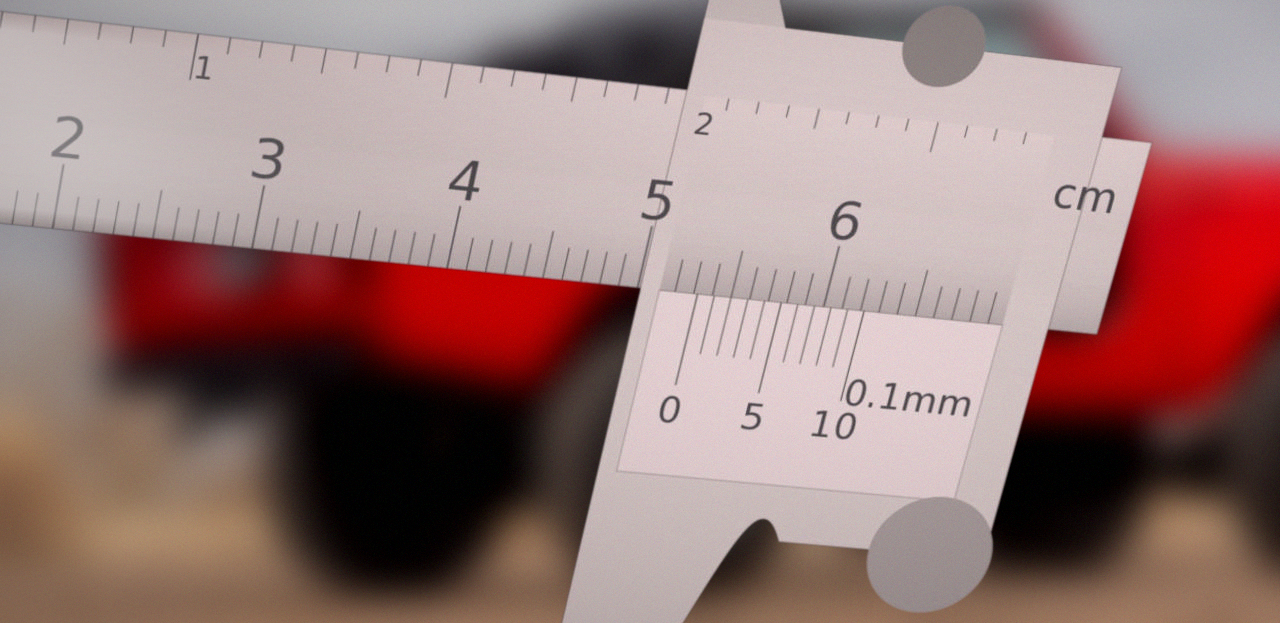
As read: value=53.2 unit=mm
